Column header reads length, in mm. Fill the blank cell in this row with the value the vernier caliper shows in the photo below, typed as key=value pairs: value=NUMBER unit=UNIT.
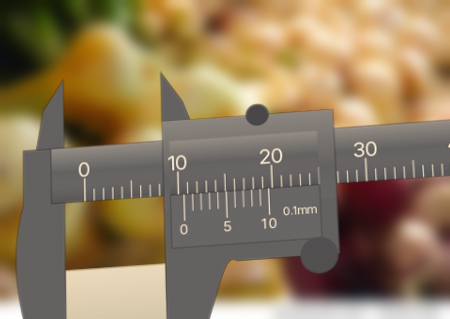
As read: value=10.6 unit=mm
